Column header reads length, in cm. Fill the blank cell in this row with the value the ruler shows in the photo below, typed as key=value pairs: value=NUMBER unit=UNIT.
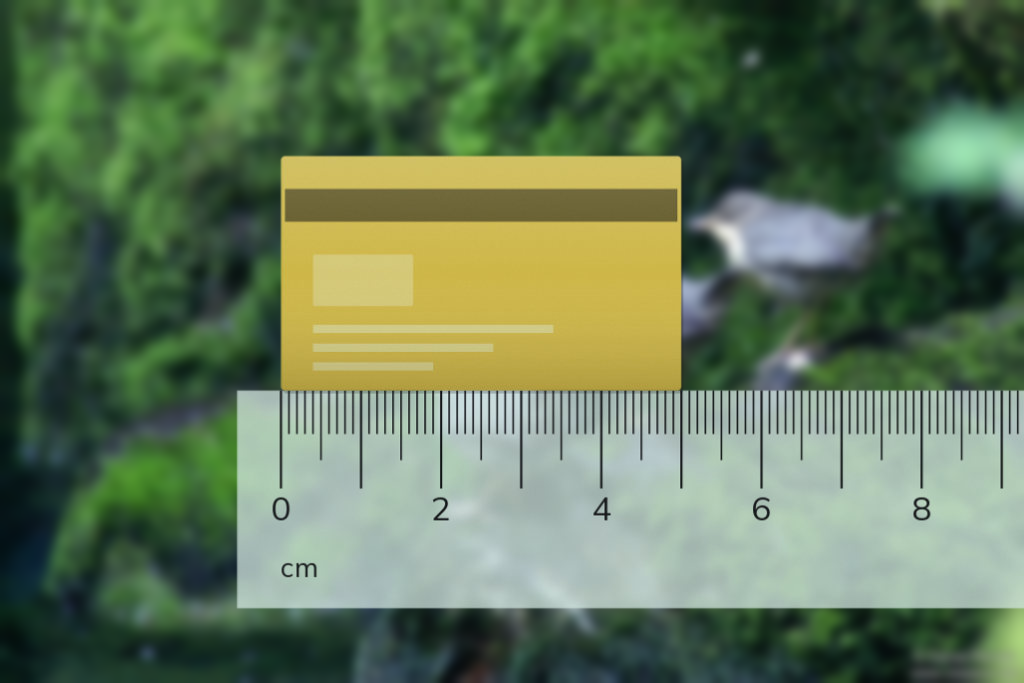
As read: value=5 unit=cm
